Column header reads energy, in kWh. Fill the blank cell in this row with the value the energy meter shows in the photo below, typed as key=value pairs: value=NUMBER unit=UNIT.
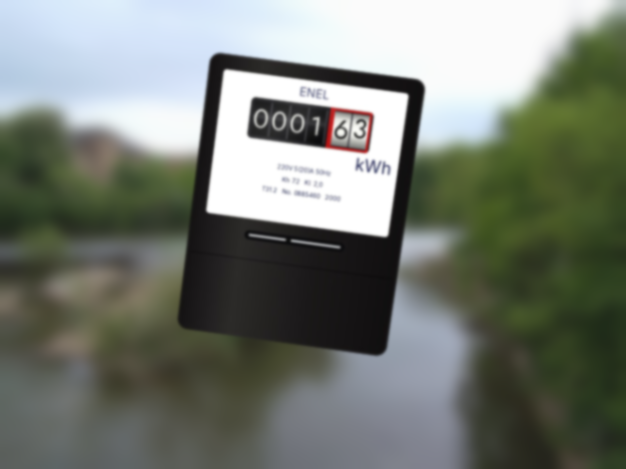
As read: value=1.63 unit=kWh
